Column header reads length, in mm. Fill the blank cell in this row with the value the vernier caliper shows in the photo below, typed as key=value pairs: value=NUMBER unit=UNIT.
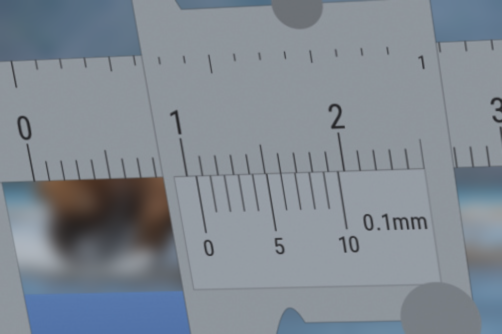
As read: value=10.6 unit=mm
